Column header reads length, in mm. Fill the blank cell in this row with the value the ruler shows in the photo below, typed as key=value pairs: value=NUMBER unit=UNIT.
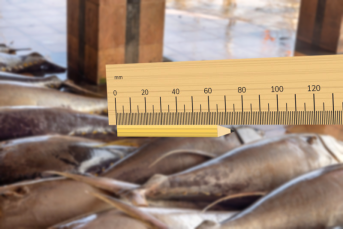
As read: value=75 unit=mm
